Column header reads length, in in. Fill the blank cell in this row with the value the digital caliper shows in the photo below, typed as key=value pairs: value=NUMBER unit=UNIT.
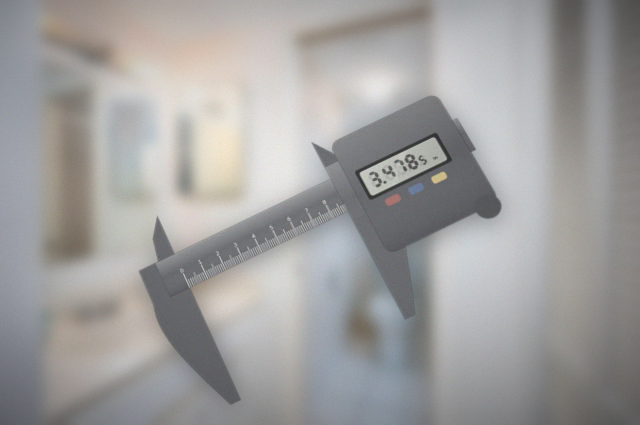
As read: value=3.4785 unit=in
